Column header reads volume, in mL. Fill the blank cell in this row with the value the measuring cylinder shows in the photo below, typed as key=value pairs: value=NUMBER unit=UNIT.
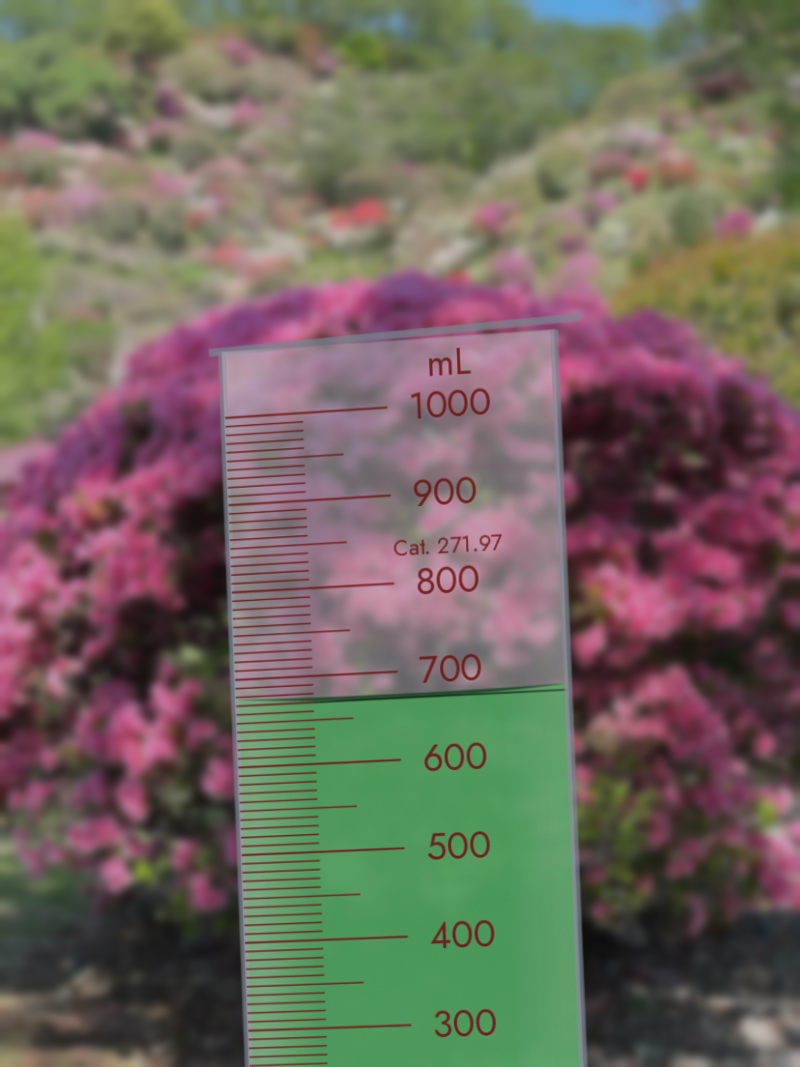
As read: value=670 unit=mL
